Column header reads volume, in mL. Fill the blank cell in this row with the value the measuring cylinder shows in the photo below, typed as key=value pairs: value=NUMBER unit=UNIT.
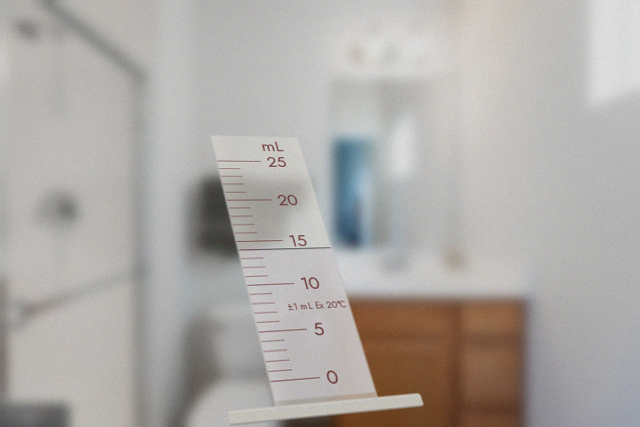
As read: value=14 unit=mL
